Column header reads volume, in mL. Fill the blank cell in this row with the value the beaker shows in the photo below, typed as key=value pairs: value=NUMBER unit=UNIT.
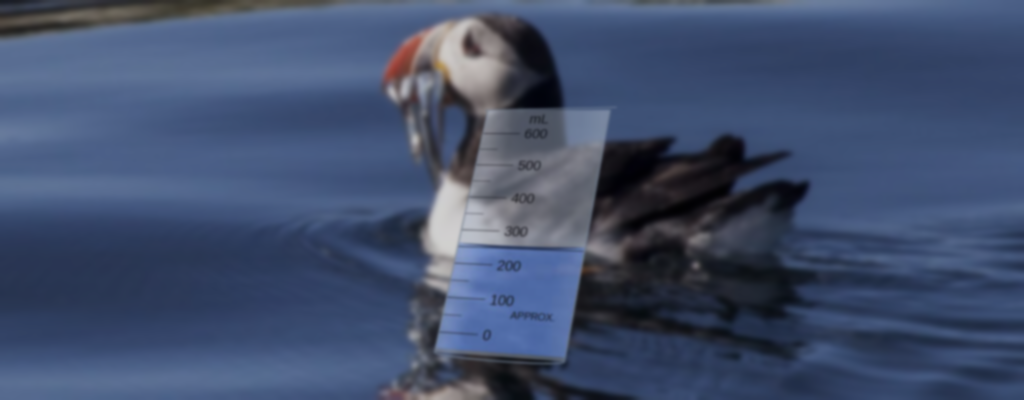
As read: value=250 unit=mL
